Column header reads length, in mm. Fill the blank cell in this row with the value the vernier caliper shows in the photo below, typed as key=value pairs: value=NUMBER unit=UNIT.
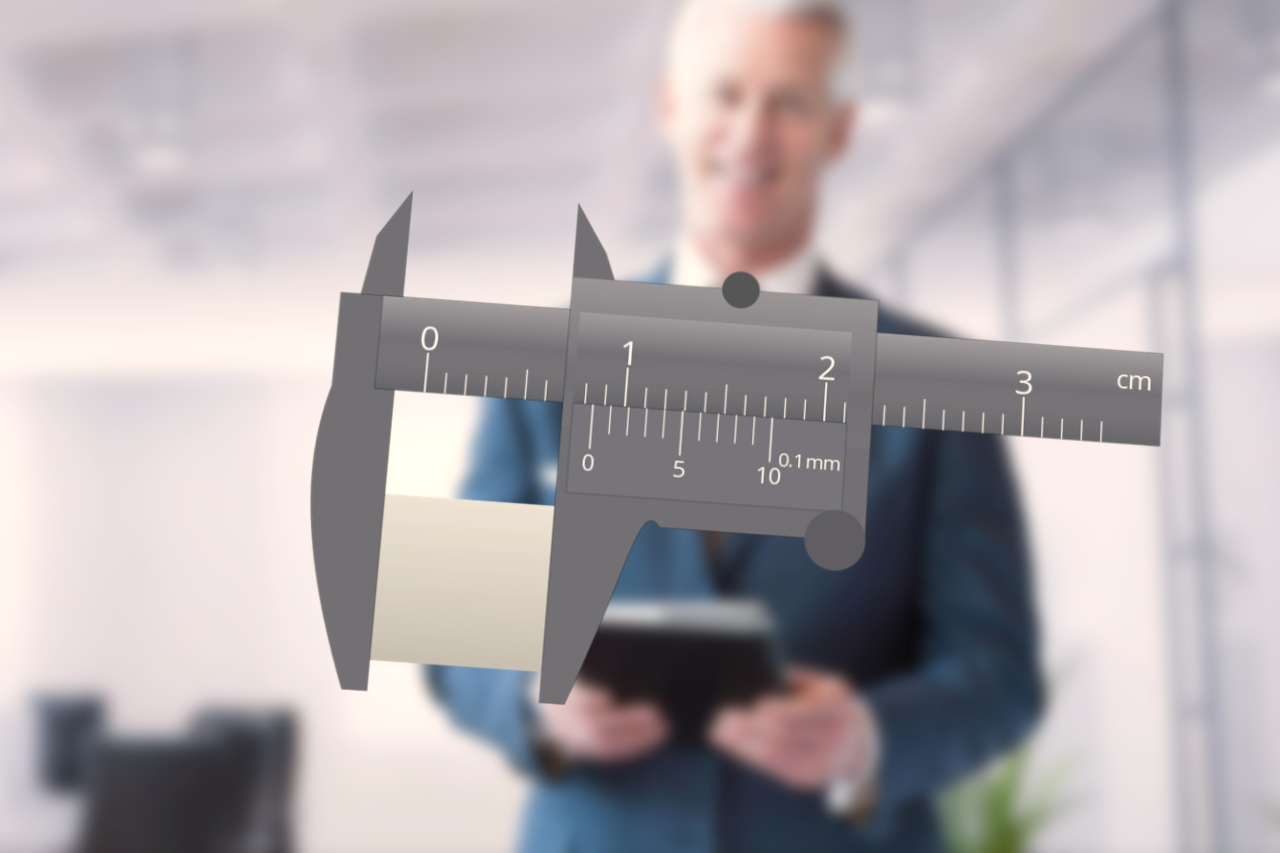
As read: value=8.4 unit=mm
